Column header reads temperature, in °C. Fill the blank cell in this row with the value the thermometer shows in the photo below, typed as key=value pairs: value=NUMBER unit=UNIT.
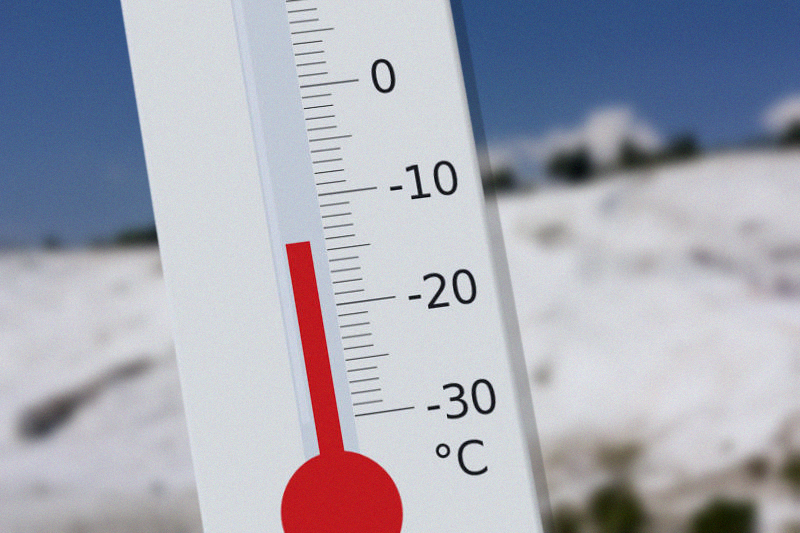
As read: value=-14 unit=°C
